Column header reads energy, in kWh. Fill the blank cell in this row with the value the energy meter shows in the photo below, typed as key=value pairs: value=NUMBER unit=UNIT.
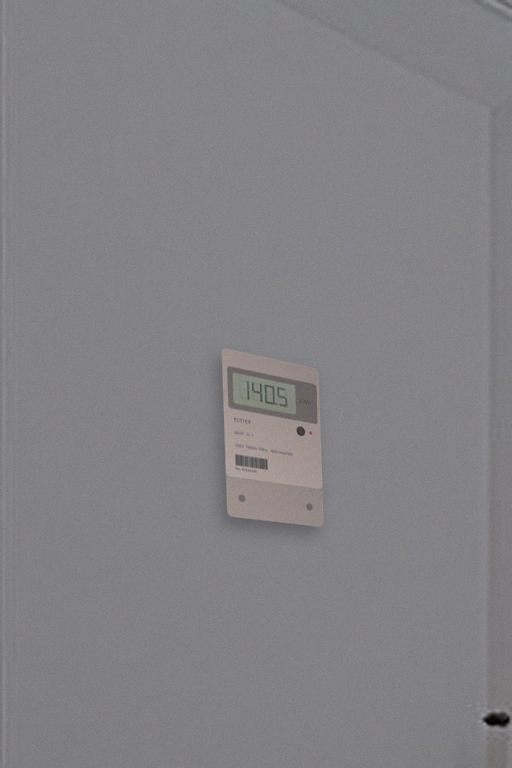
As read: value=140.5 unit=kWh
